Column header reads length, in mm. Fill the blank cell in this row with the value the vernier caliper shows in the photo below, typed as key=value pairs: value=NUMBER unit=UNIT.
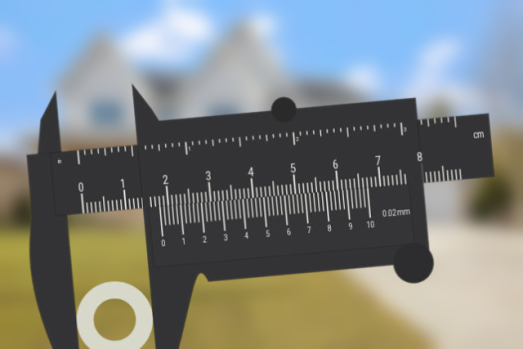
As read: value=18.0 unit=mm
